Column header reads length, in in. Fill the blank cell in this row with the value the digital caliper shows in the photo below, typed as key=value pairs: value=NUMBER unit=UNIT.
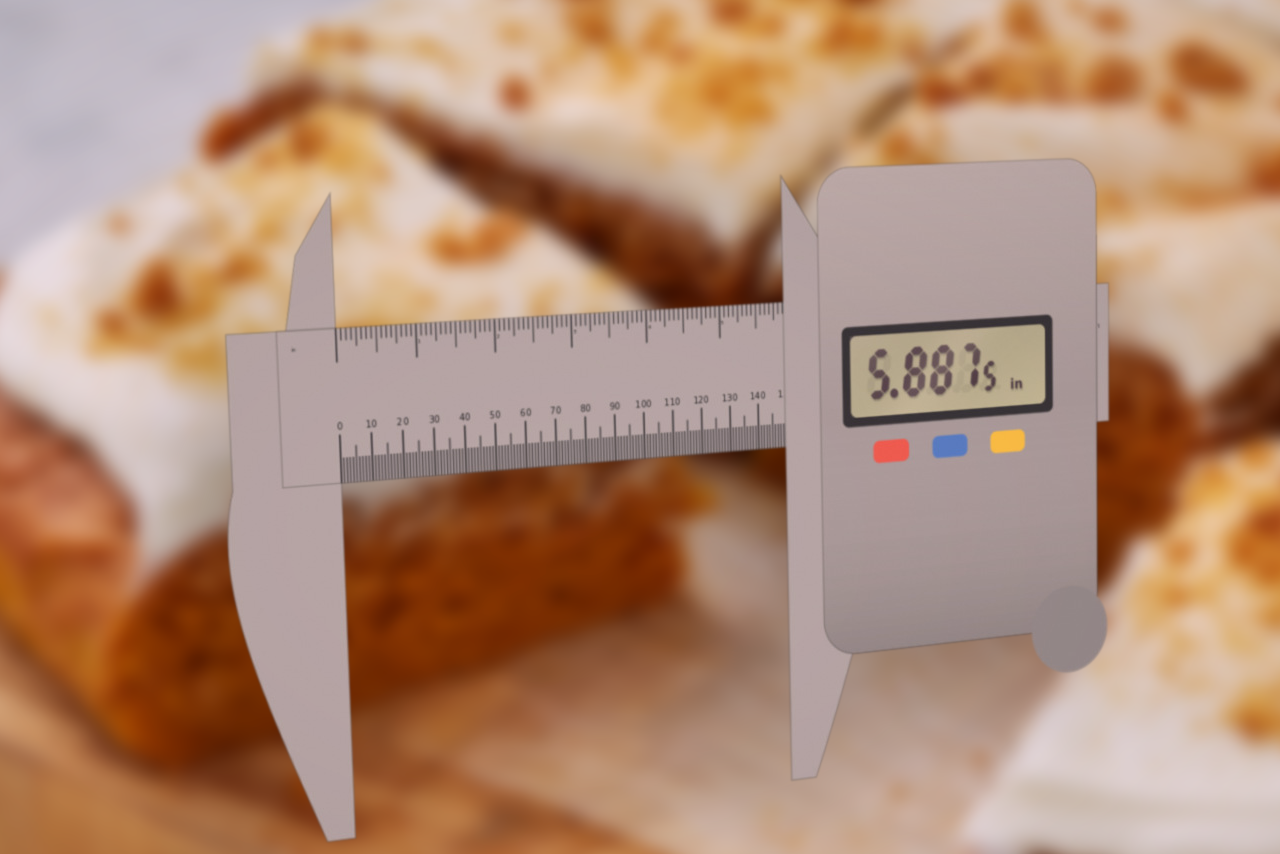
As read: value=5.8875 unit=in
